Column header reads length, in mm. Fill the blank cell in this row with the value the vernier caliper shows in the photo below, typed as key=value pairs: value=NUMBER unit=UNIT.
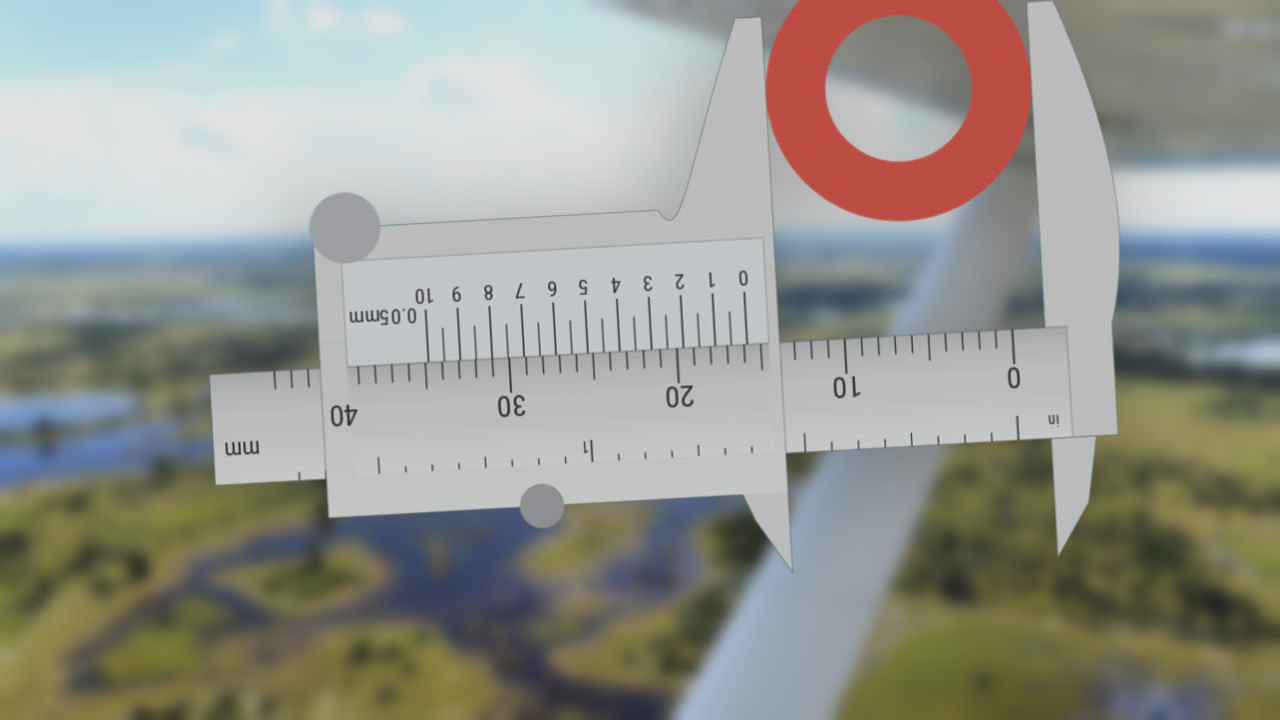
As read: value=15.8 unit=mm
